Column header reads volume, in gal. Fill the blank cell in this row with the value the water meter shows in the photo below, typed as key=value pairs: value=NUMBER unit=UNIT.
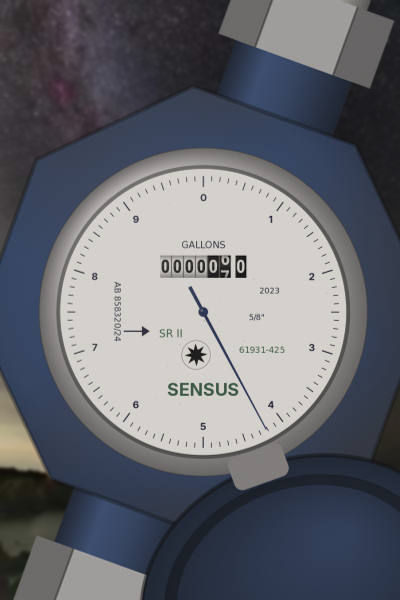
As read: value=64.2 unit=gal
